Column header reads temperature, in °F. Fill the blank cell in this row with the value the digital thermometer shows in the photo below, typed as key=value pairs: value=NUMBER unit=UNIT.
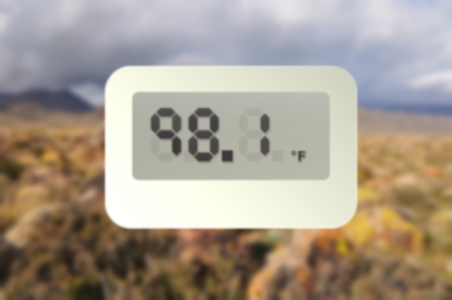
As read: value=98.1 unit=°F
